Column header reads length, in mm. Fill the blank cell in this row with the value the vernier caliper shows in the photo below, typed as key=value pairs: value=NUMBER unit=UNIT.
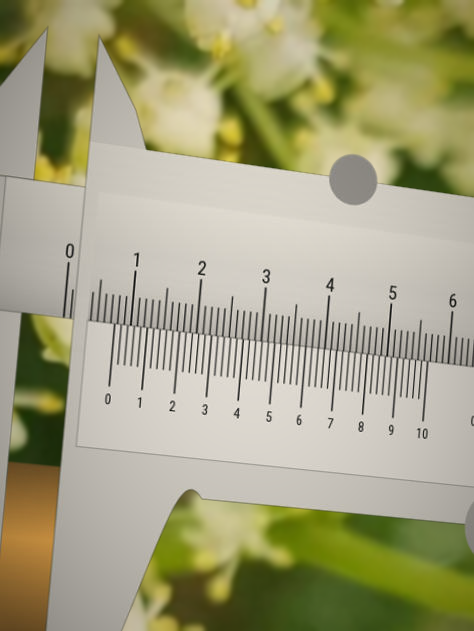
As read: value=7.6 unit=mm
